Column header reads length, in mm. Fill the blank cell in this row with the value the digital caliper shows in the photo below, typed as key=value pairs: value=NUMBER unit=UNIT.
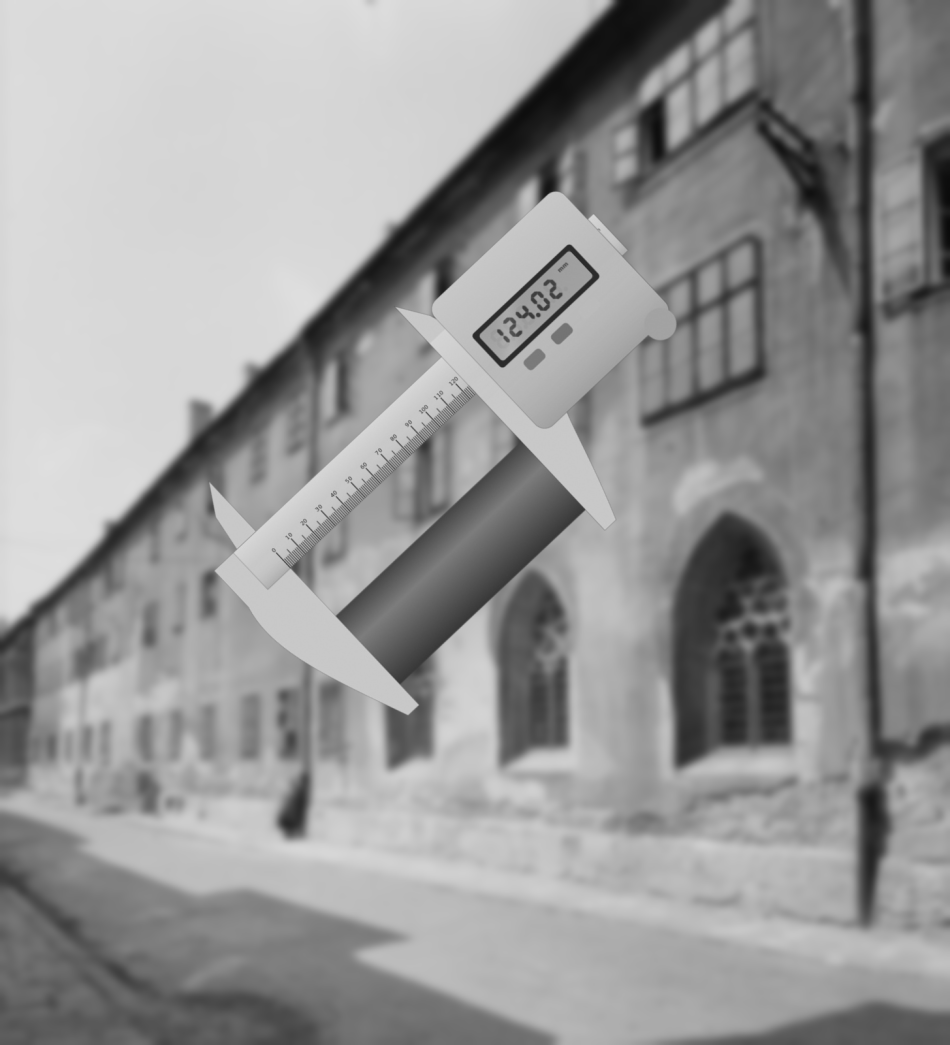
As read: value=124.02 unit=mm
